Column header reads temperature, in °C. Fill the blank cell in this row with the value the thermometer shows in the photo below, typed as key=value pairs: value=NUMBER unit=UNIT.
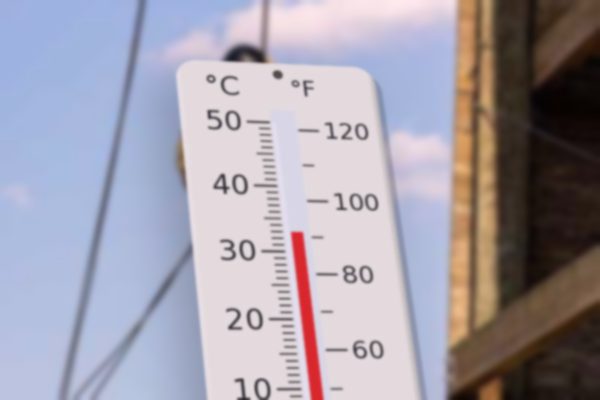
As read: value=33 unit=°C
